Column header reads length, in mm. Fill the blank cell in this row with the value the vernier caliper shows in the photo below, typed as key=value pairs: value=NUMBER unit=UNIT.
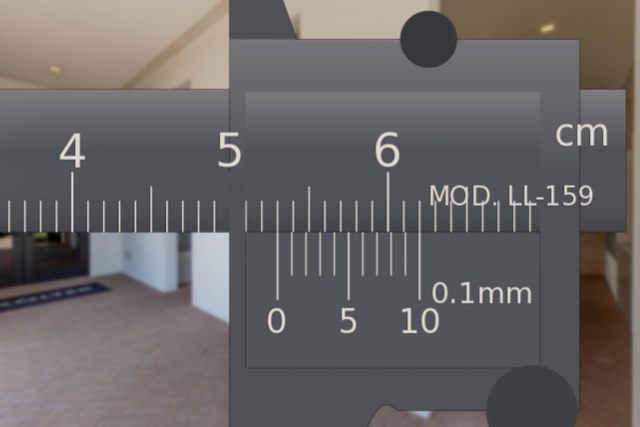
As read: value=53.0 unit=mm
